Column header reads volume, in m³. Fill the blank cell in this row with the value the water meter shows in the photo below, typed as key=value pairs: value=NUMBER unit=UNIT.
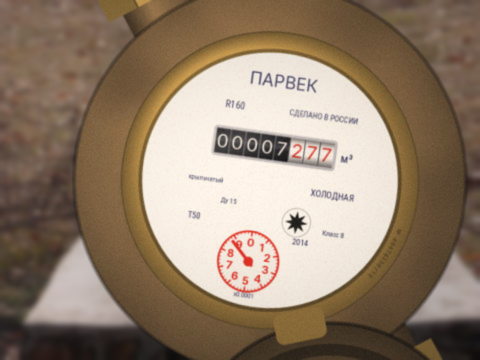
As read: value=7.2778 unit=m³
